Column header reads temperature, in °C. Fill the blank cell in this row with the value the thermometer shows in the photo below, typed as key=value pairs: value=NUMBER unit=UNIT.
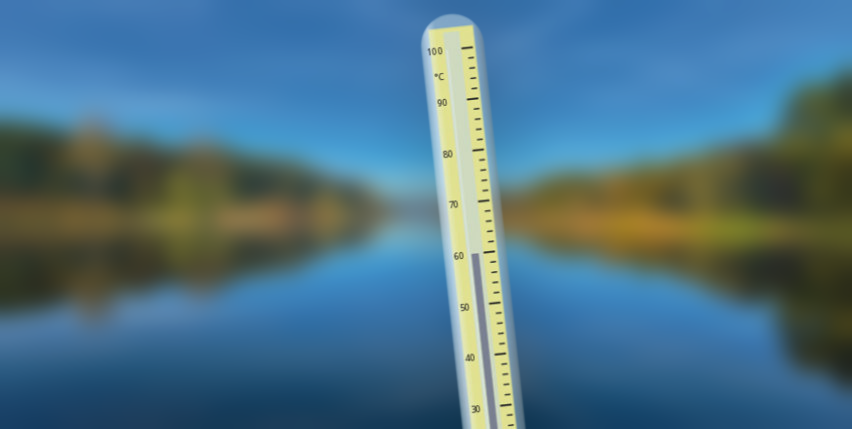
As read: value=60 unit=°C
